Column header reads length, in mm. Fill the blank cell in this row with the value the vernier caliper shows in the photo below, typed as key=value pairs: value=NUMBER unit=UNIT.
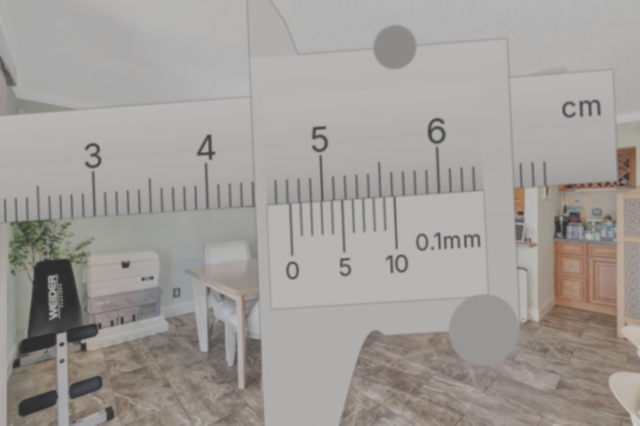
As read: value=47.2 unit=mm
